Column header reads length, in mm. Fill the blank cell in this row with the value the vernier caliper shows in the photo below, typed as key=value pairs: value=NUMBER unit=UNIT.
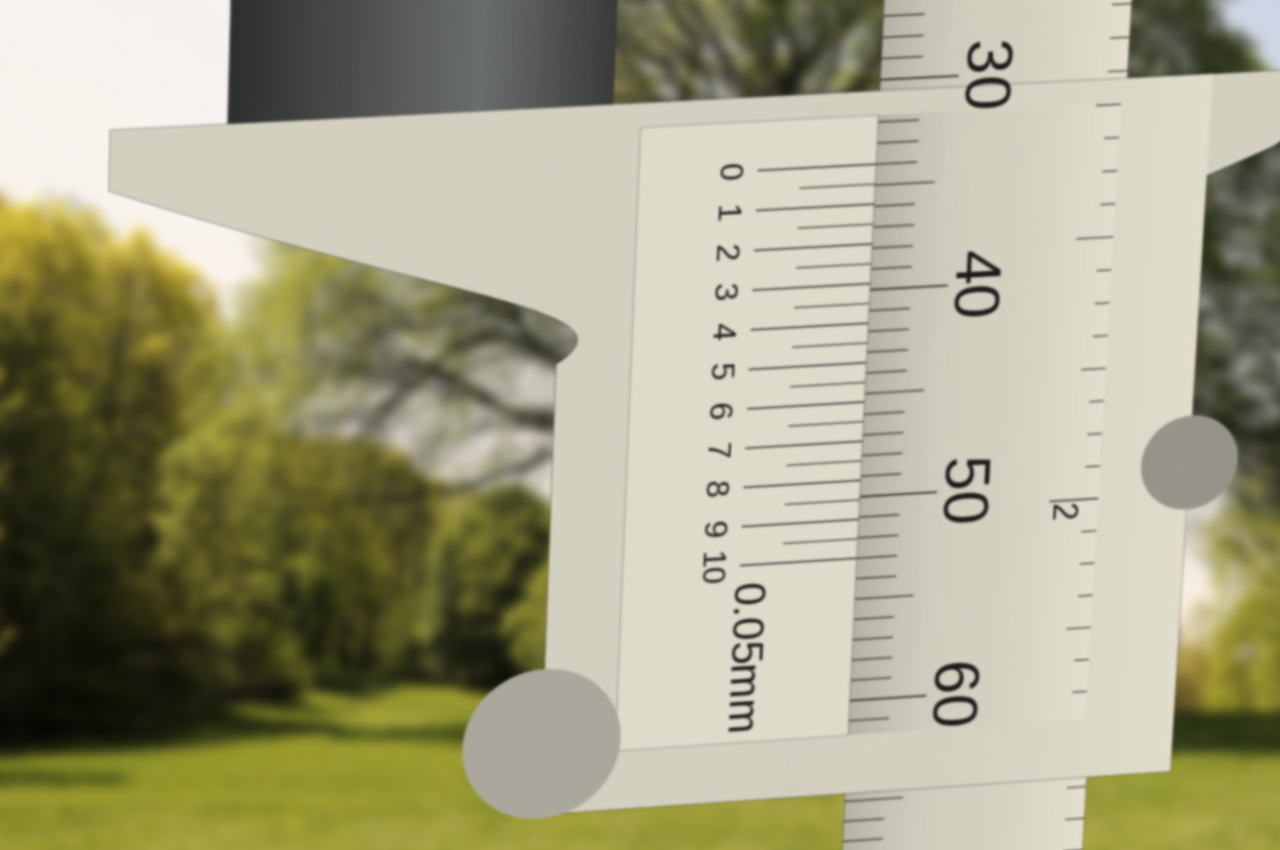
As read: value=34.0 unit=mm
